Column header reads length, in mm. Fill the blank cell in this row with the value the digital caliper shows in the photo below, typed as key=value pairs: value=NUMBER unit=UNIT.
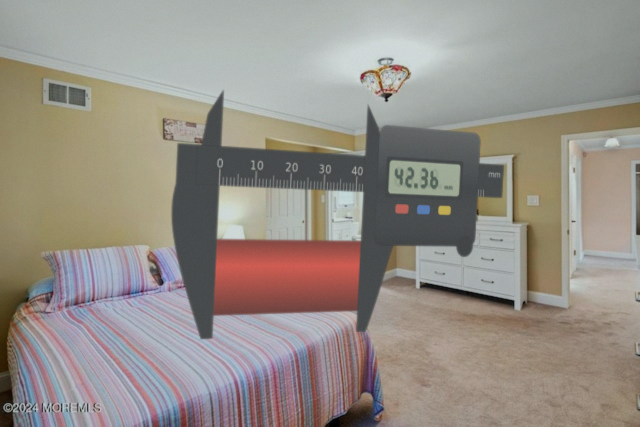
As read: value=42.36 unit=mm
